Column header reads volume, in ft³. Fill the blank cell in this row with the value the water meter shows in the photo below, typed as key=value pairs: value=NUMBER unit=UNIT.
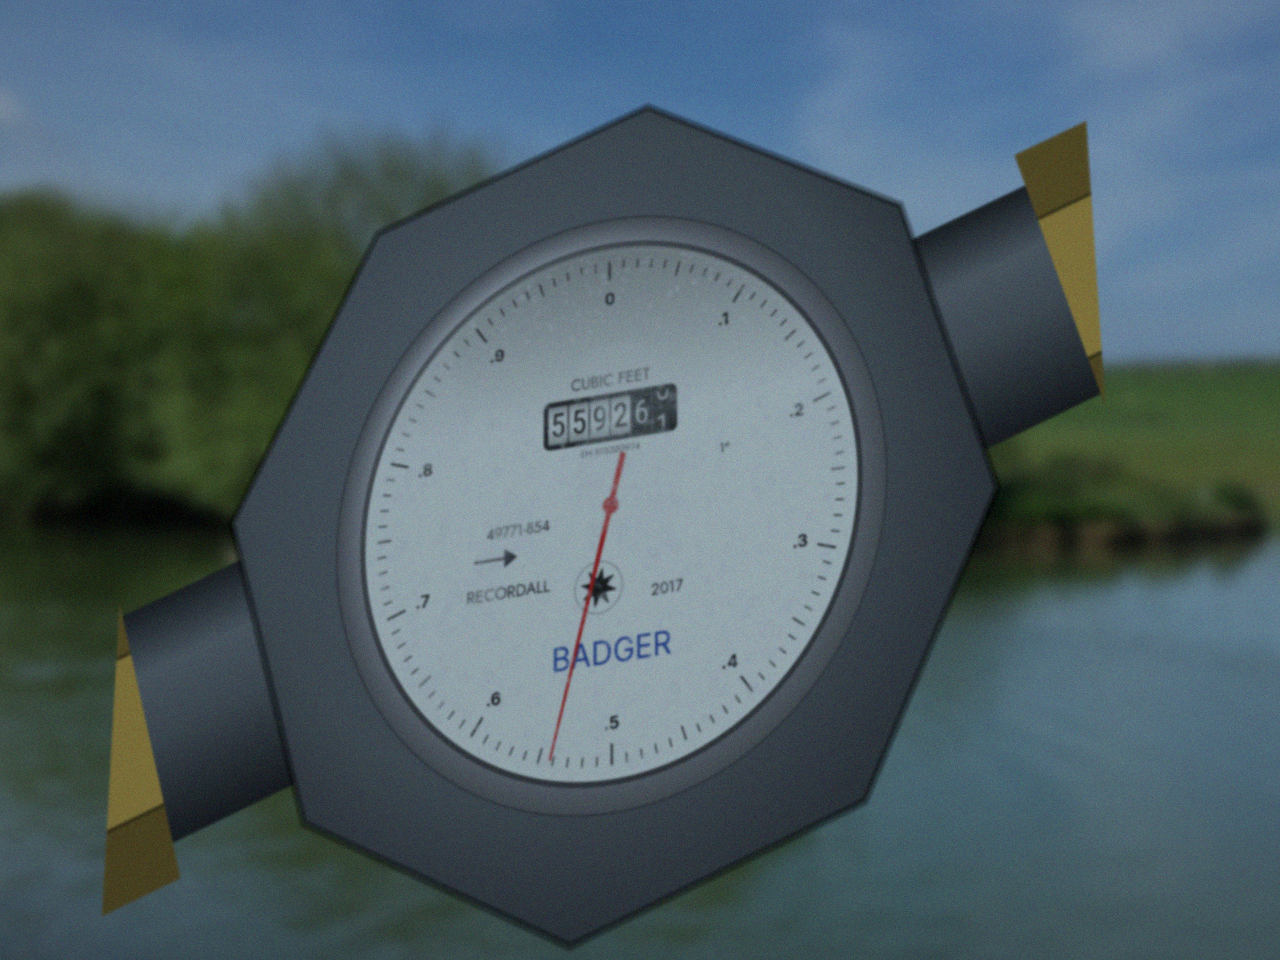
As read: value=559260.54 unit=ft³
